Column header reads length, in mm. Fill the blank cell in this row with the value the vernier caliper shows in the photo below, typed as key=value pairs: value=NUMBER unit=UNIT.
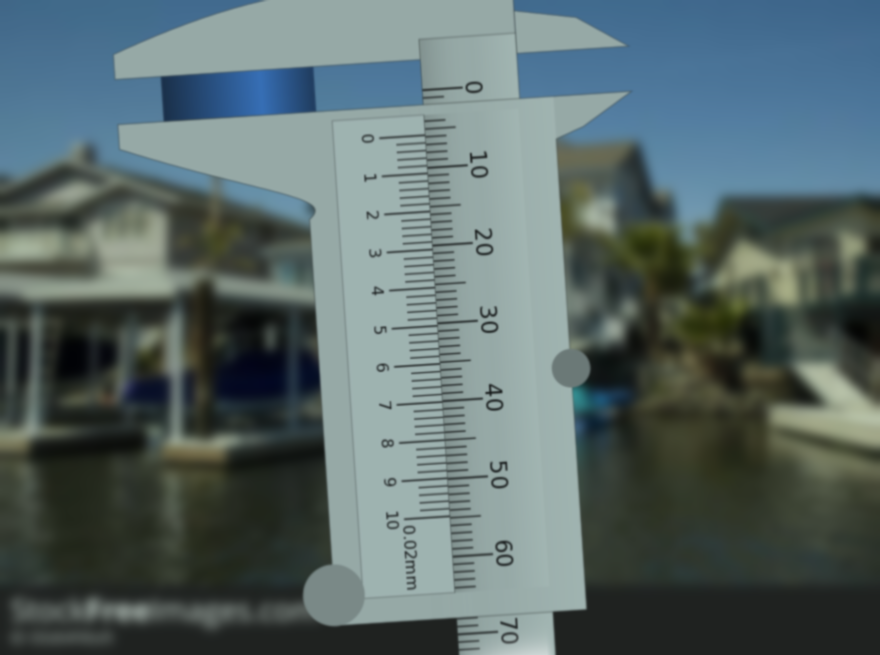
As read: value=5.8 unit=mm
